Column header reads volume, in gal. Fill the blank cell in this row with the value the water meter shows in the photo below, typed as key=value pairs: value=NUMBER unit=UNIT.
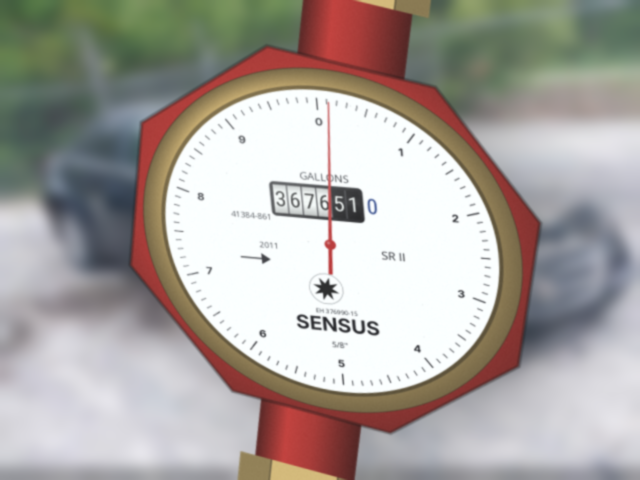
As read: value=3676510.1 unit=gal
